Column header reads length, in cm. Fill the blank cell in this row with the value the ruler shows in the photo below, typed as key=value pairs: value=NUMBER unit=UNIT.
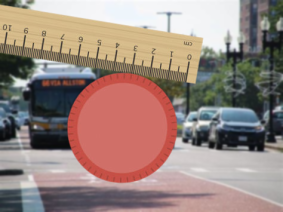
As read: value=6 unit=cm
